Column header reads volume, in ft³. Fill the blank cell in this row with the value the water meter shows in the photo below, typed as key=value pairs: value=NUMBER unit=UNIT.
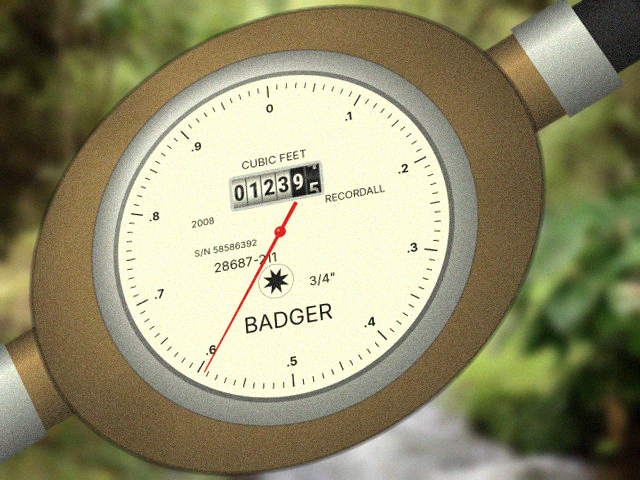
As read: value=12394.59 unit=ft³
